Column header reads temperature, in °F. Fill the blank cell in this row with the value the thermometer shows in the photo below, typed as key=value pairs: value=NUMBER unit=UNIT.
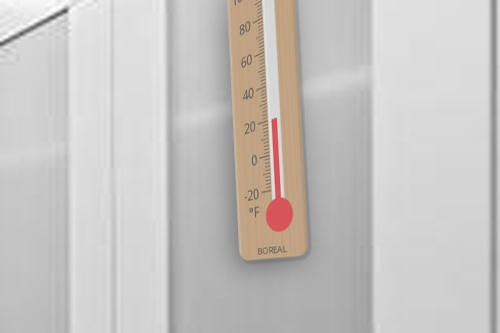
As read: value=20 unit=°F
